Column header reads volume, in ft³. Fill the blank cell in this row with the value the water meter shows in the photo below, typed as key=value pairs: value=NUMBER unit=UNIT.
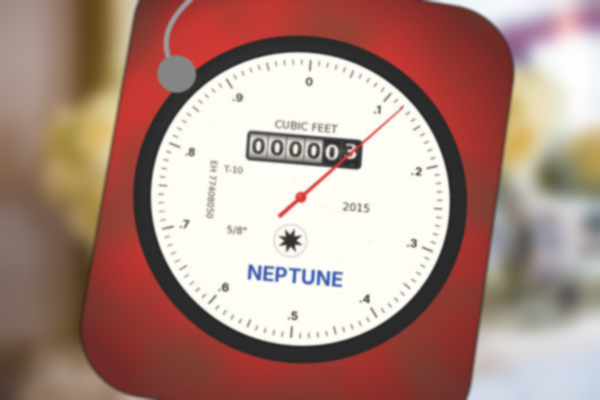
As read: value=3.12 unit=ft³
